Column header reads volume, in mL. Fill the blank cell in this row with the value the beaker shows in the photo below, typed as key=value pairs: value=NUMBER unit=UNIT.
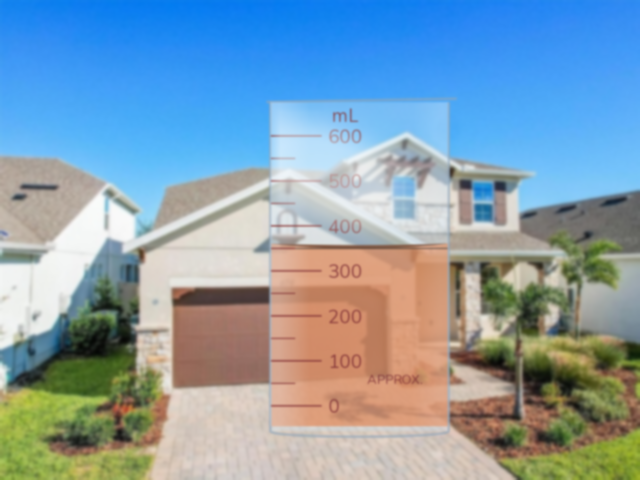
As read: value=350 unit=mL
